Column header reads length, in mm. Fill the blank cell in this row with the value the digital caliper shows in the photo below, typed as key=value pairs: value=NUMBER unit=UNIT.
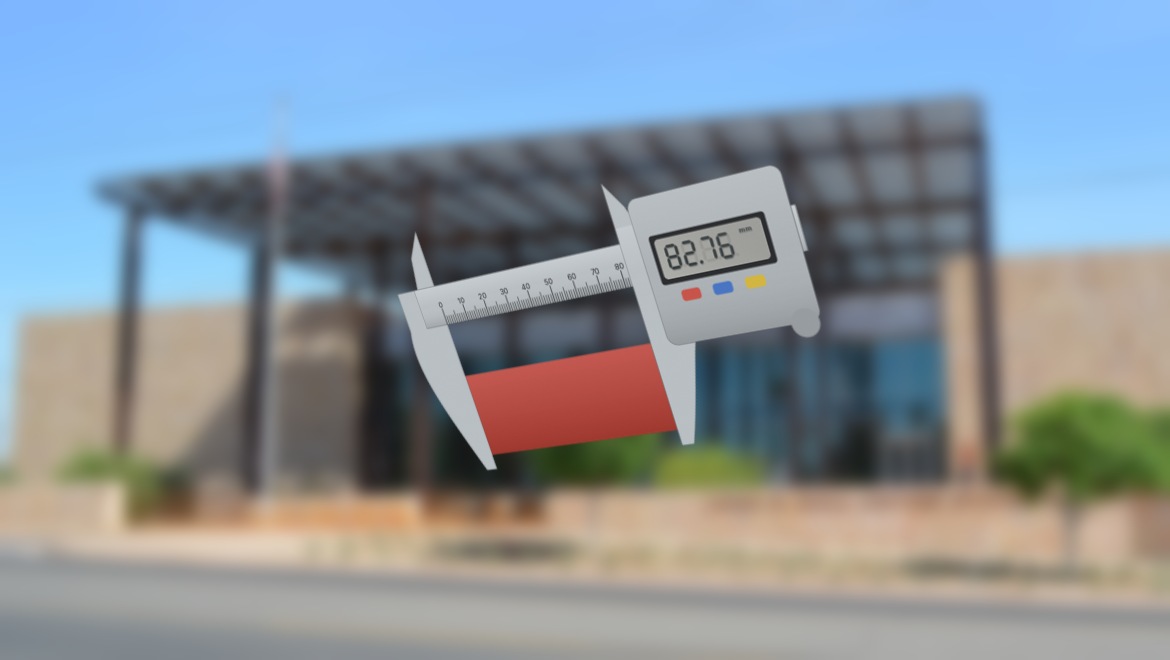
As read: value=82.76 unit=mm
